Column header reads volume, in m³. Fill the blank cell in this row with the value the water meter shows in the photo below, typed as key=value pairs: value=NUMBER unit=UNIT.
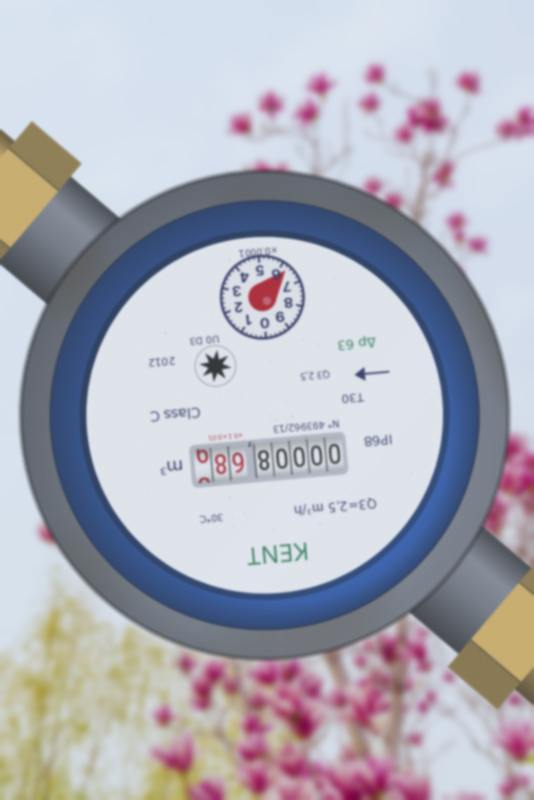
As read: value=8.6886 unit=m³
